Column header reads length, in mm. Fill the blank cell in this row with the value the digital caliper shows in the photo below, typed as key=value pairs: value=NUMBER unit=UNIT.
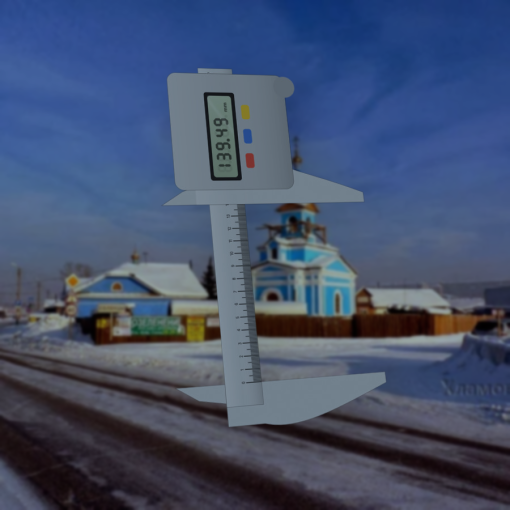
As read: value=139.49 unit=mm
